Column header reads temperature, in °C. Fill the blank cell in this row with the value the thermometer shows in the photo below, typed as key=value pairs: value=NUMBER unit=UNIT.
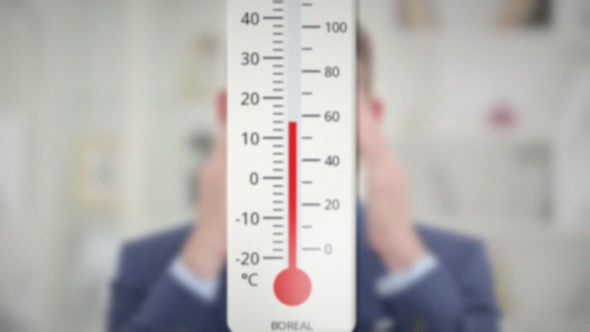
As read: value=14 unit=°C
